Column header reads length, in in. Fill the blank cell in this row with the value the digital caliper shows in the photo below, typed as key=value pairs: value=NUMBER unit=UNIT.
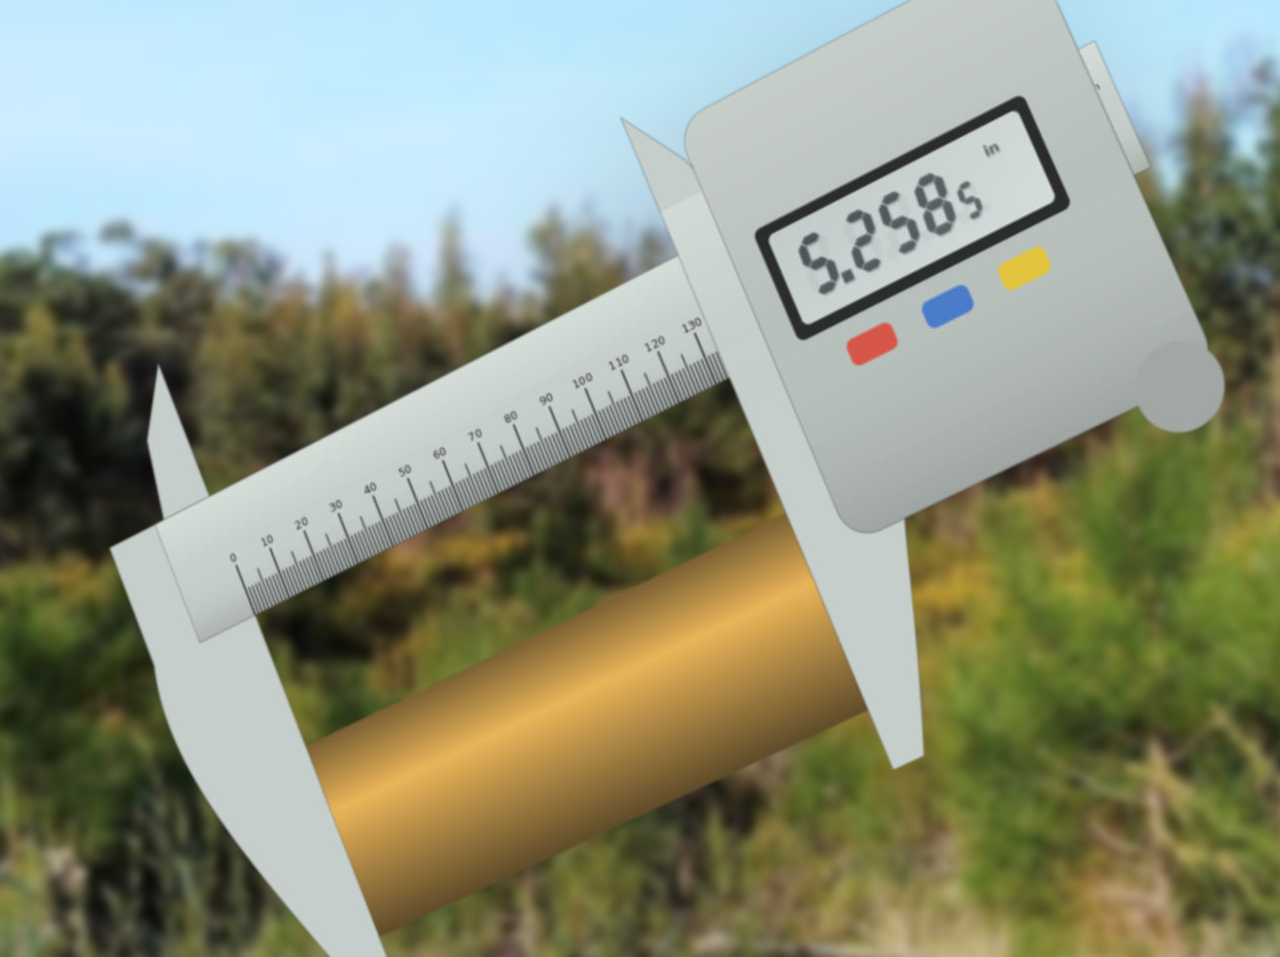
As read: value=5.2585 unit=in
